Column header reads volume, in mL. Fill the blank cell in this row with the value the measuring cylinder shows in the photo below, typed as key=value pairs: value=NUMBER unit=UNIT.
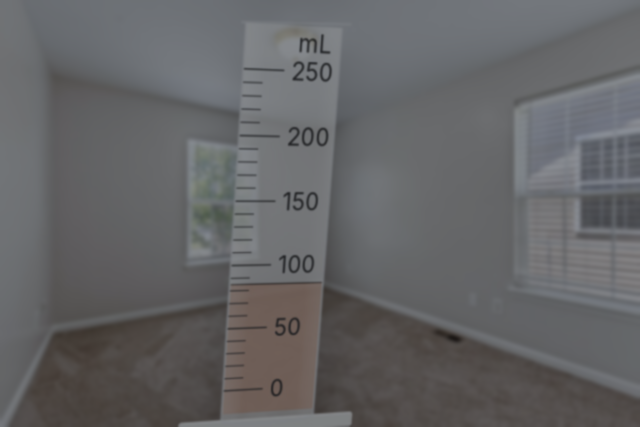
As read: value=85 unit=mL
